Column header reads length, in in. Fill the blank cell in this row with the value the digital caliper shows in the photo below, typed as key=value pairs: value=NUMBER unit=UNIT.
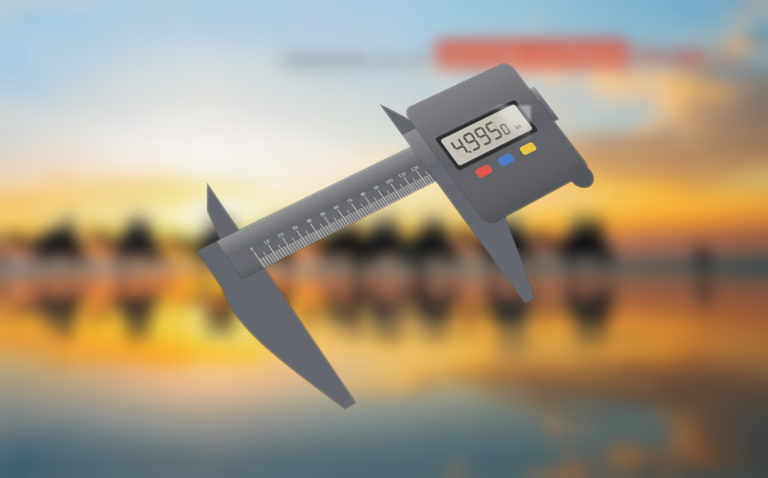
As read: value=4.9950 unit=in
